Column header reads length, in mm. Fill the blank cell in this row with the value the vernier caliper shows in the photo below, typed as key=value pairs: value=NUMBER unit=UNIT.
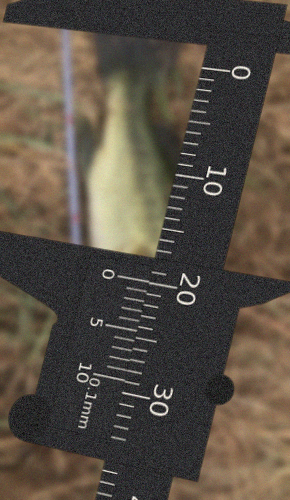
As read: value=19.9 unit=mm
